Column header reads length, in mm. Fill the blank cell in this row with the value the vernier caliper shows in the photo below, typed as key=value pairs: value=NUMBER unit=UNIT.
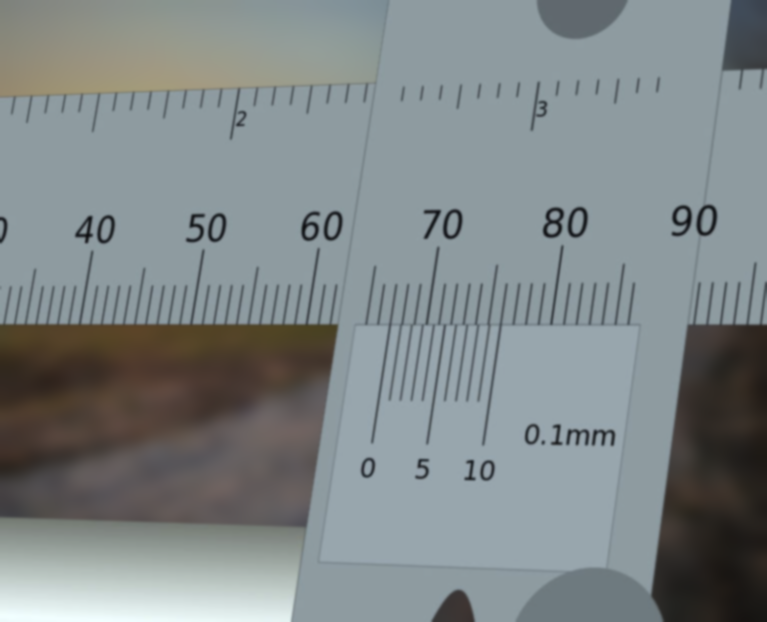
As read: value=67.0 unit=mm
